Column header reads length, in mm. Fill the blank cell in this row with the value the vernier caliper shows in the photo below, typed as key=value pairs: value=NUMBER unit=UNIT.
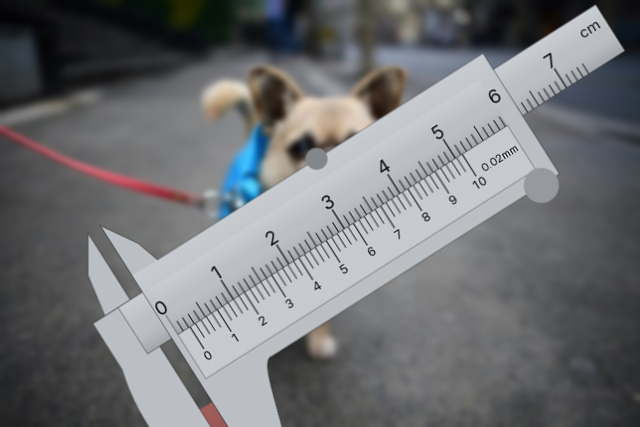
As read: value=2.2 unit=mm
